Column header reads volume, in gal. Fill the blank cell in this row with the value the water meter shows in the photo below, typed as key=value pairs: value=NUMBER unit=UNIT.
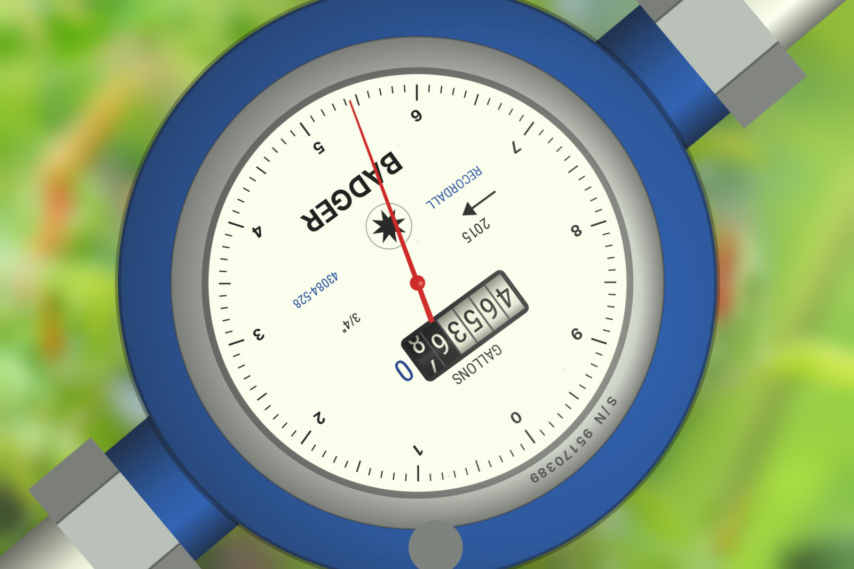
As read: value=4653675.4 unit=gal
